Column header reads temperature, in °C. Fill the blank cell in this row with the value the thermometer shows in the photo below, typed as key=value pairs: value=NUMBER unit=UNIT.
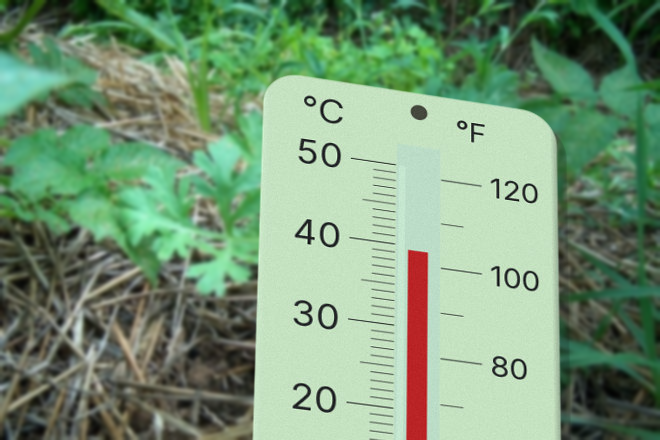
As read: value=39.5 unit=°C
